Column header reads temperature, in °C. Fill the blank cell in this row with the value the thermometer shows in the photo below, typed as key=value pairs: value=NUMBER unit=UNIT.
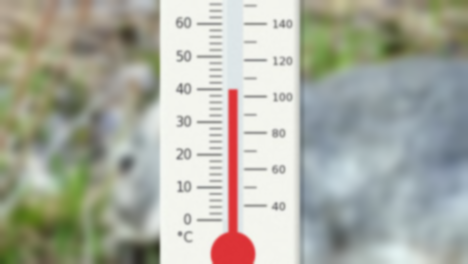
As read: value=40 unit=°C
